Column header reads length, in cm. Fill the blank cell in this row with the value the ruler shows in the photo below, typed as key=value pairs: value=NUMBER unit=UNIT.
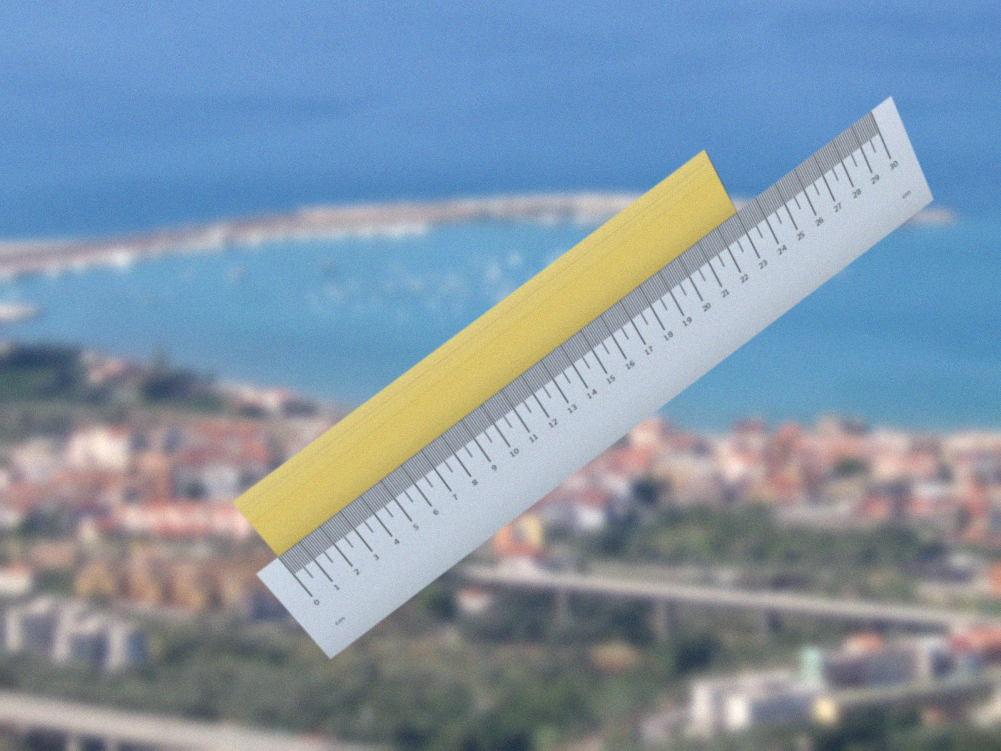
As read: value=23 unit=cm
